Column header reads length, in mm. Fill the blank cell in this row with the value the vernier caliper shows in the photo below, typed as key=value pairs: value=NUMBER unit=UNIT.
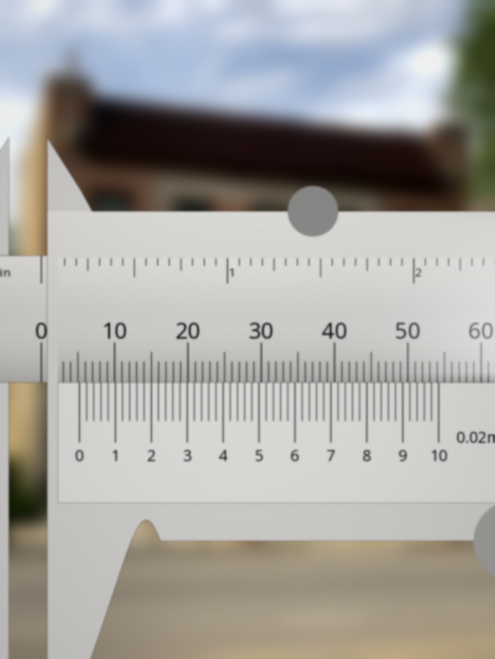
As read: value=5.2 unit=mm
